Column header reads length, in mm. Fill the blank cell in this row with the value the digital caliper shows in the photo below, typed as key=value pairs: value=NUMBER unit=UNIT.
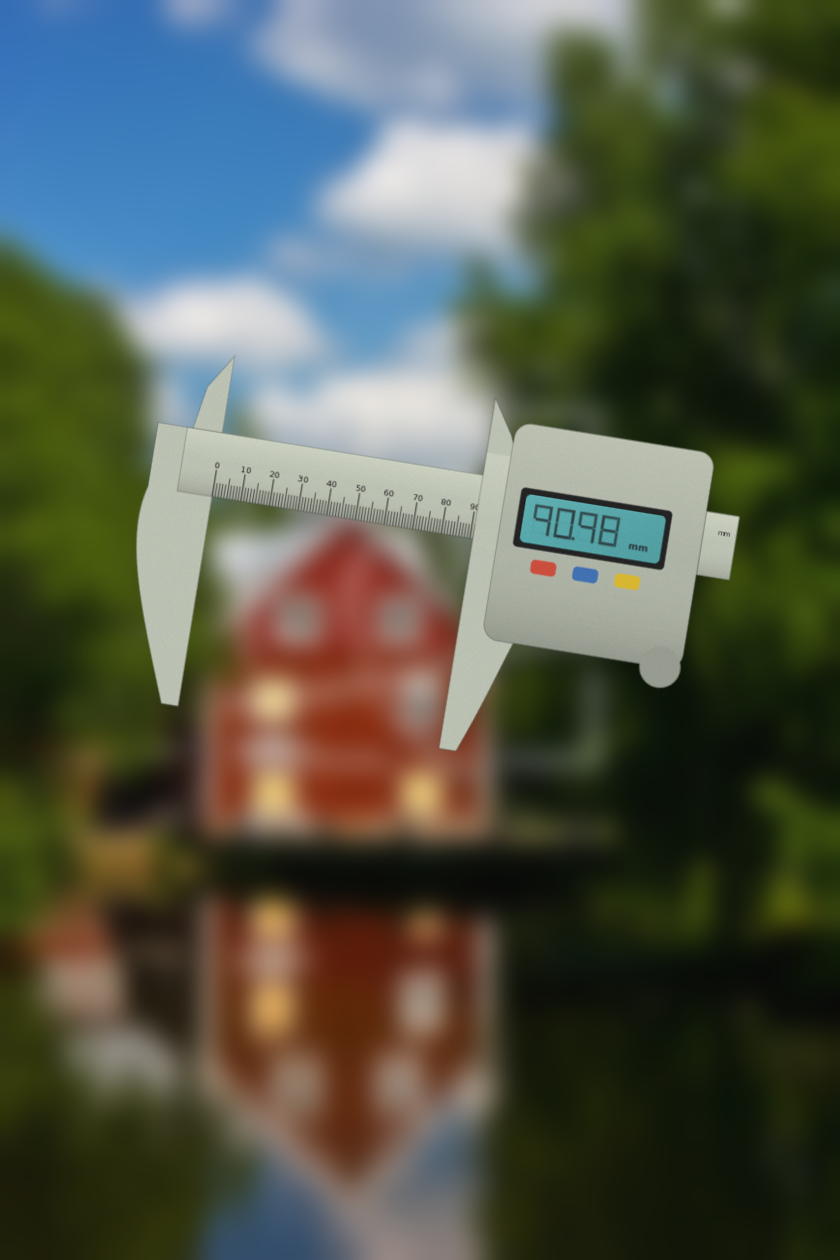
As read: value=90.98 unit=mm
